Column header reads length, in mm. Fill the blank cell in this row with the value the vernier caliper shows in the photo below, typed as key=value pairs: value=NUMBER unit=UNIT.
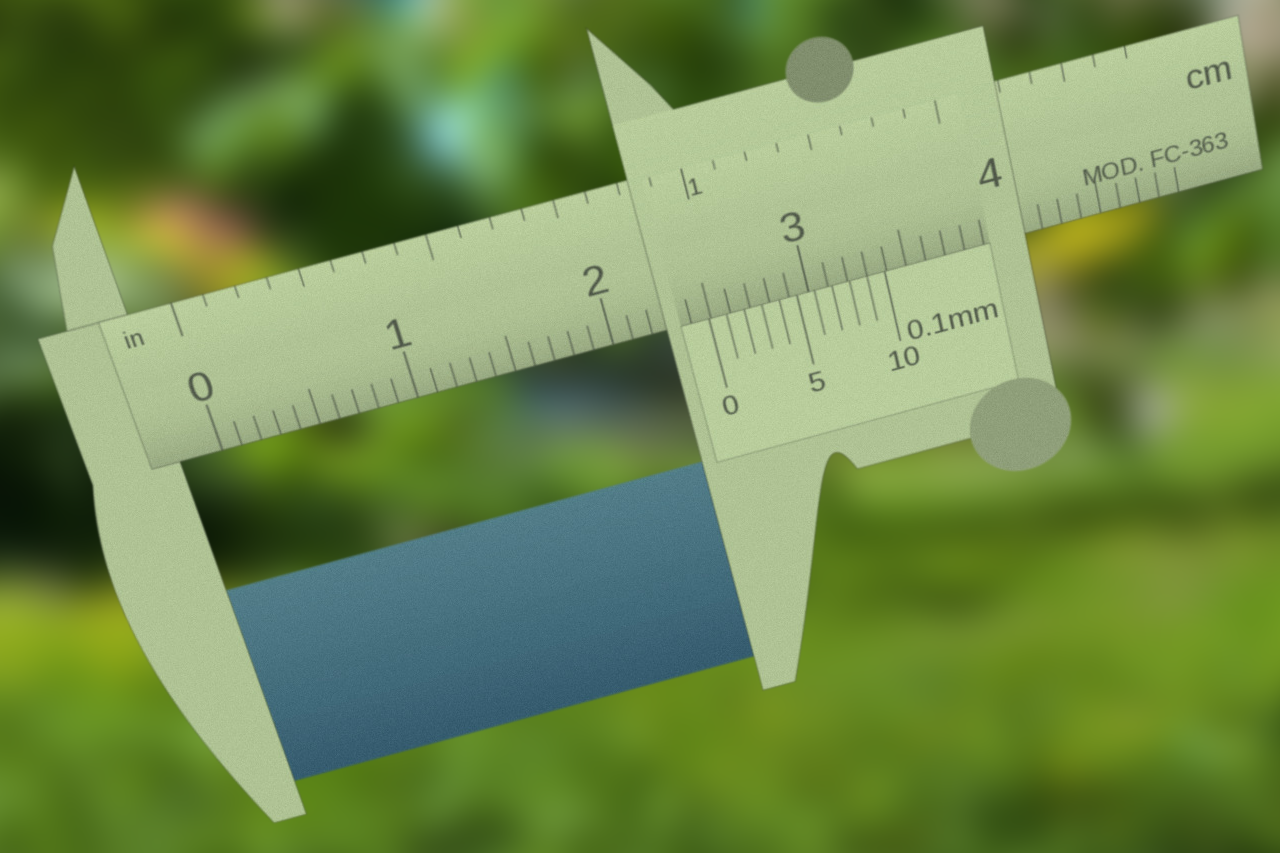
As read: value=24.9 unit=mm
